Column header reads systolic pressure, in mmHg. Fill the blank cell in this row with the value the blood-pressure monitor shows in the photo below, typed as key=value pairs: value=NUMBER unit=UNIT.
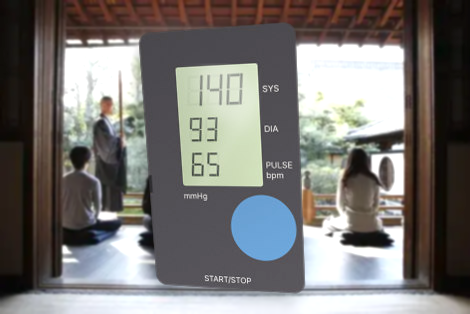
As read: value=140 unit=mmHg
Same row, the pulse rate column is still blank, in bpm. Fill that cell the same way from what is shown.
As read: value=65 unit=bpm
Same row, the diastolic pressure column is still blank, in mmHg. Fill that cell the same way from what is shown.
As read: value=93 unit=mmHg
